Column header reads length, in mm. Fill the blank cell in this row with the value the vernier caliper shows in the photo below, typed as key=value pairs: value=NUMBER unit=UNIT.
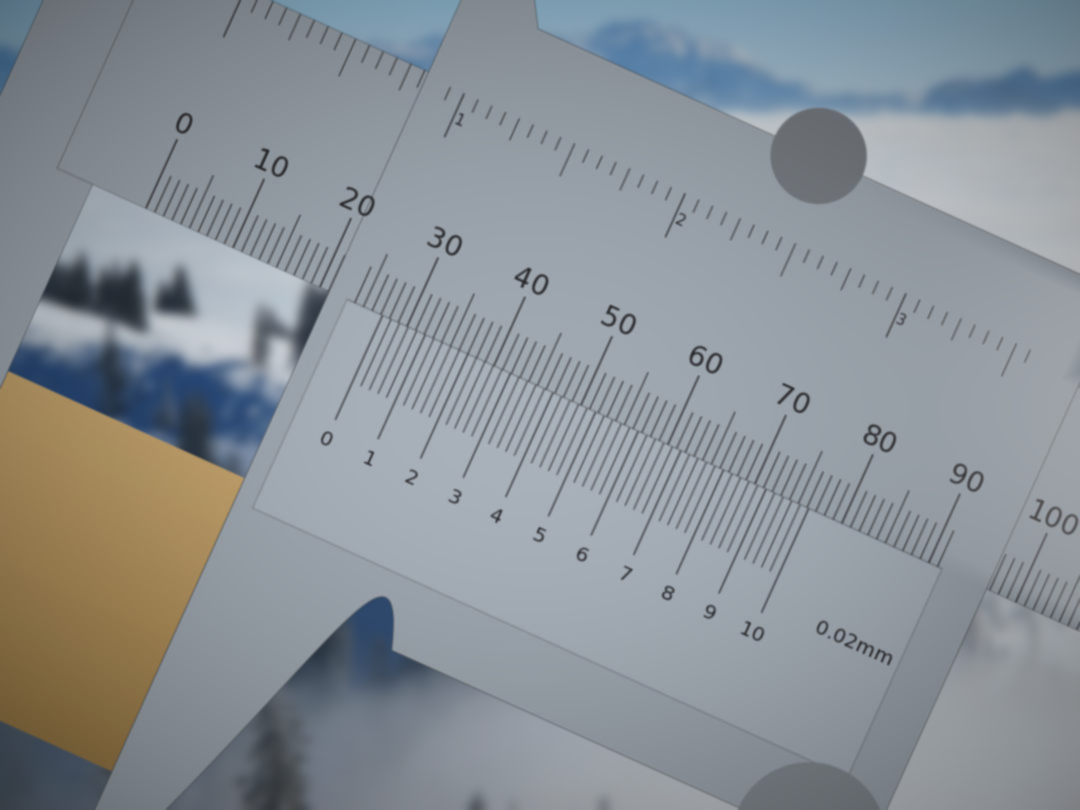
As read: value=27.2 unit=mm
